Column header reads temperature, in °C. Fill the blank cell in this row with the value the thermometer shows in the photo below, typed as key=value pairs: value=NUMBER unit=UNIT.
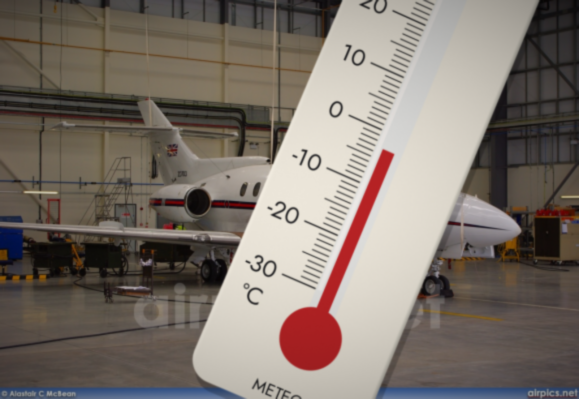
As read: value=-3 unit=°C
